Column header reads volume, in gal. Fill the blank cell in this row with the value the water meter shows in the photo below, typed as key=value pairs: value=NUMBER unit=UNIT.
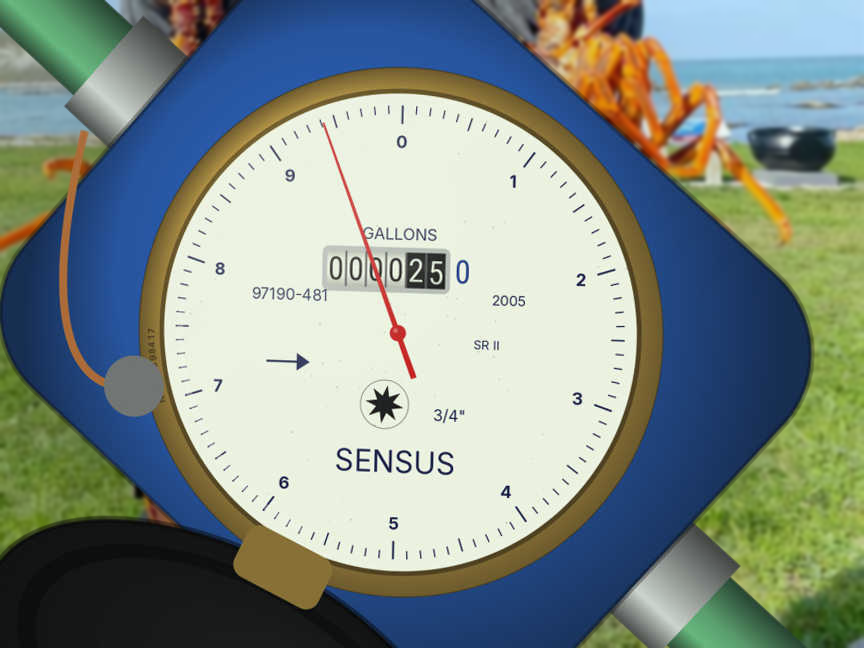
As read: value=249.4 unit=gal
